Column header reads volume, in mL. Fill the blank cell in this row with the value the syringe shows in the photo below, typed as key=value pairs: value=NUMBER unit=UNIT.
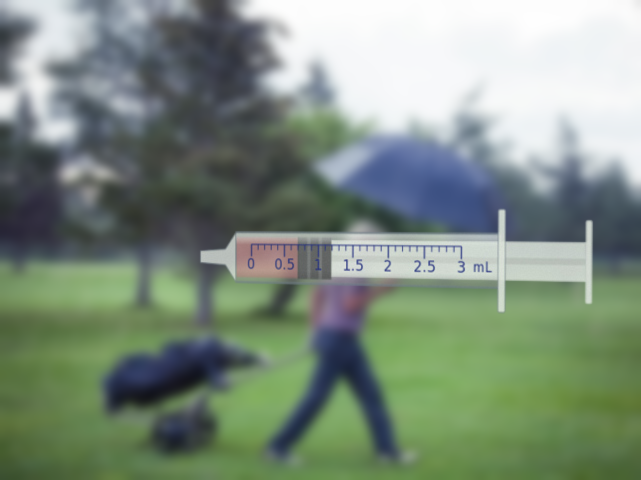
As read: value=0.7 unit=mL
